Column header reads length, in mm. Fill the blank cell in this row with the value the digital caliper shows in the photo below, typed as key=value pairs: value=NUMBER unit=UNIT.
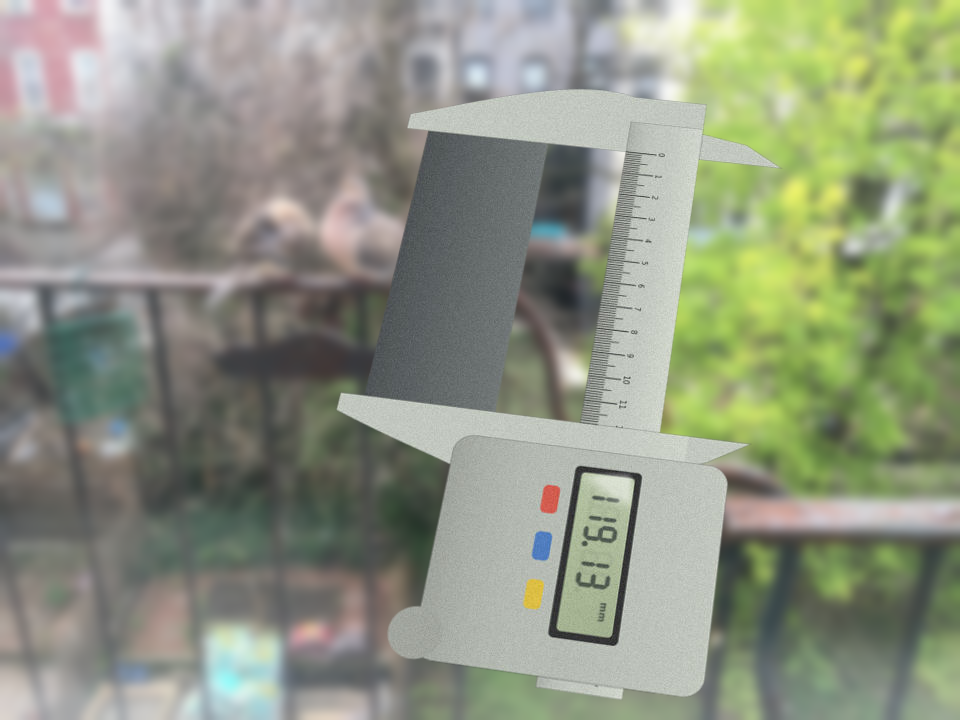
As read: value=119.13 unit=mm
